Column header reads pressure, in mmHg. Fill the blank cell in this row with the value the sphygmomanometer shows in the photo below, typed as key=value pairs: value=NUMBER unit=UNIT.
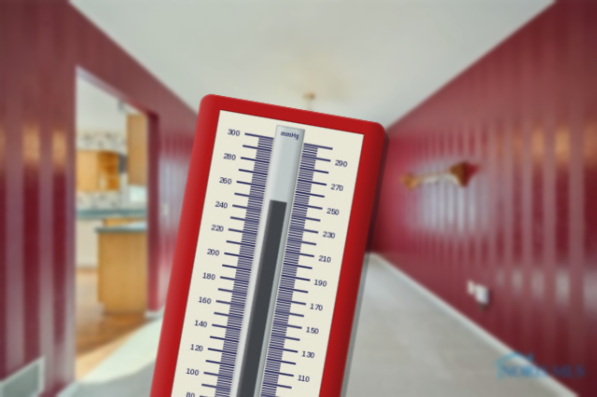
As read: value=250 unit=mmHg
